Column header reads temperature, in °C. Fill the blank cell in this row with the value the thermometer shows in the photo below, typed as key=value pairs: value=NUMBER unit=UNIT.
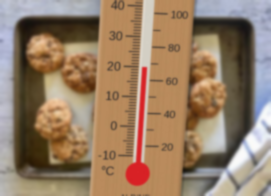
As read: value=20 unit=°C
